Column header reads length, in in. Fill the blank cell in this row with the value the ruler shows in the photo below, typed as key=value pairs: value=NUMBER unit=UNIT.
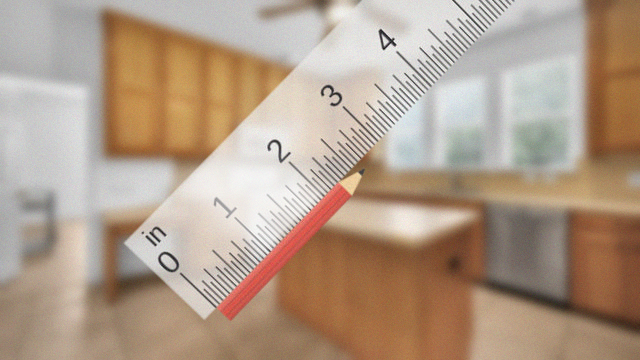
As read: value=2.625 unit=in
